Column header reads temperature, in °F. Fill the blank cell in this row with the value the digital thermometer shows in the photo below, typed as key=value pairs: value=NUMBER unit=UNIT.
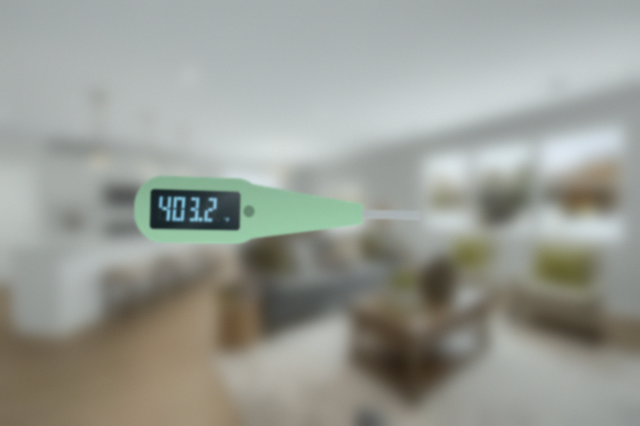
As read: value=403.2 unit=°F
